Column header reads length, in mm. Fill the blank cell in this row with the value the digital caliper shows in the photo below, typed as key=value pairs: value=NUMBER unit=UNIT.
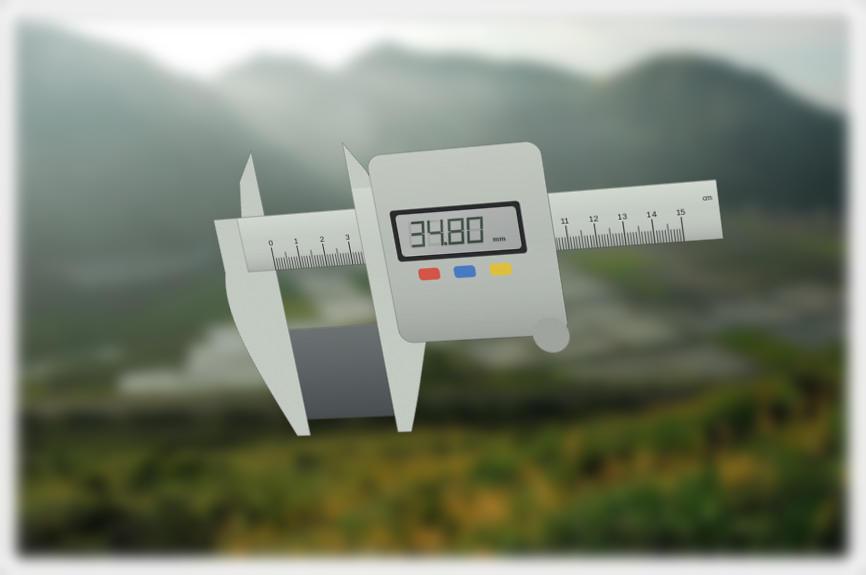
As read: value=34.80 unit=mm
